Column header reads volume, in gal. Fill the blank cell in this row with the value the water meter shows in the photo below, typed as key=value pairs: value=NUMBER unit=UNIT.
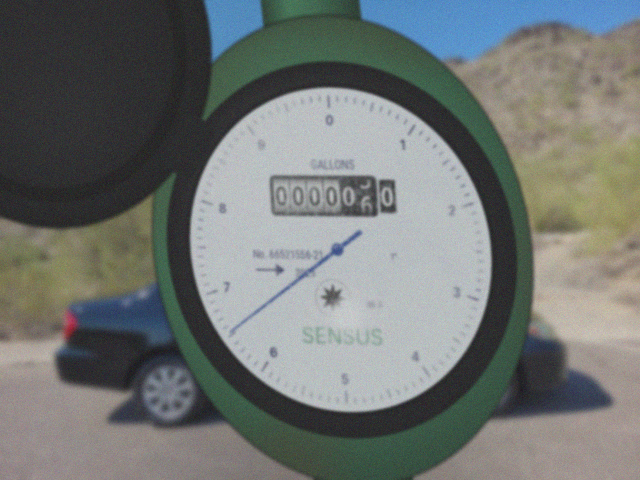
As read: value=56.5 unit=gal
